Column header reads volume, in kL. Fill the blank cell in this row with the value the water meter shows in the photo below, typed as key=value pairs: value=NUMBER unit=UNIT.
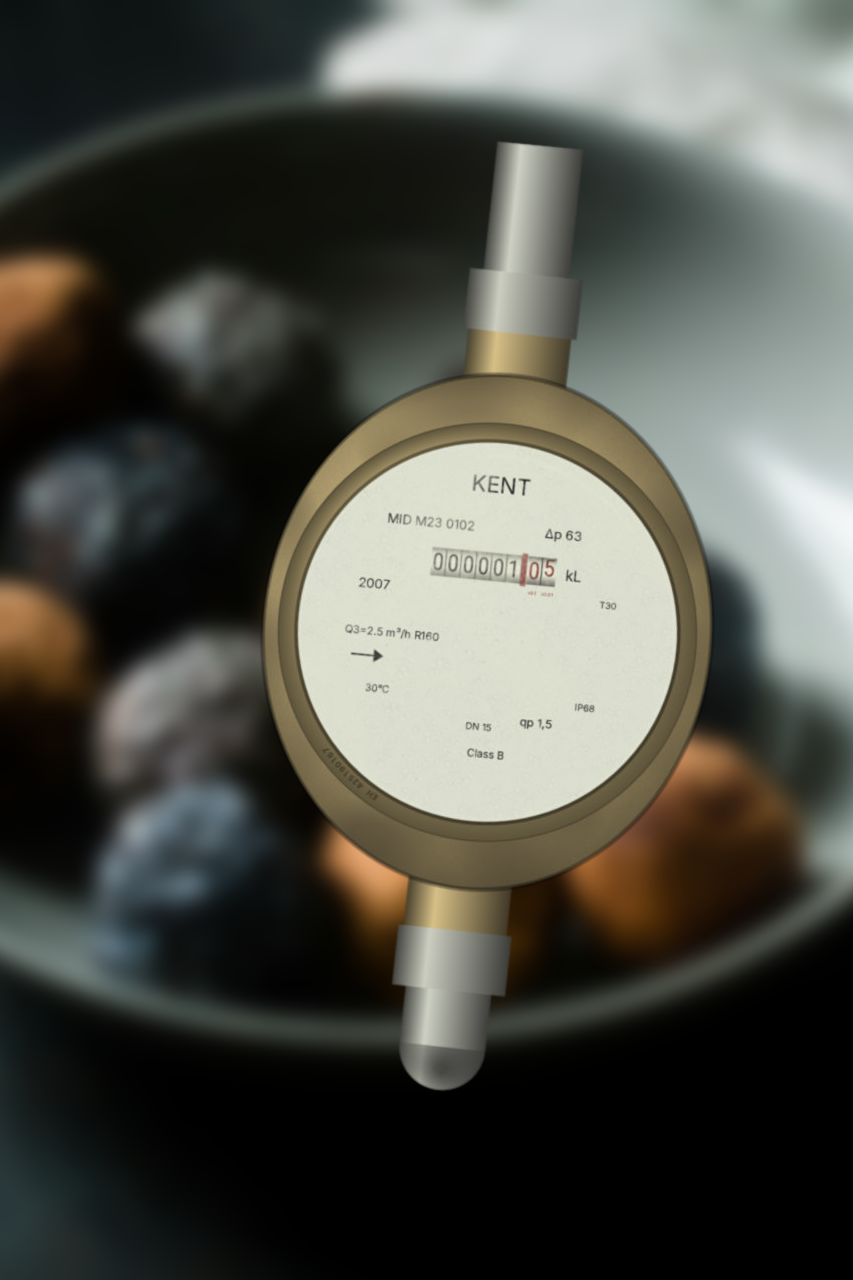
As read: value=1.05 unit=kL
